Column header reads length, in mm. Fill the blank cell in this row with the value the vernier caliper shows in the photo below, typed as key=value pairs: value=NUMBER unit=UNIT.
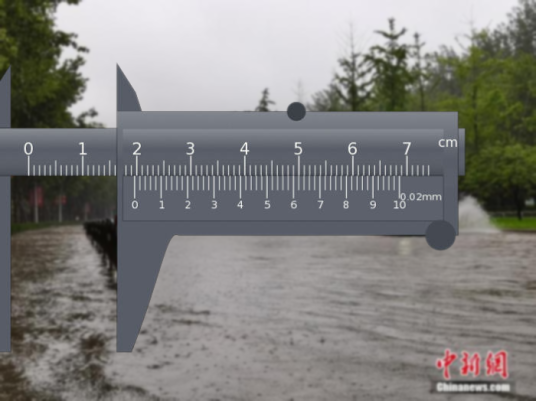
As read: value=19.6 unit=mm
